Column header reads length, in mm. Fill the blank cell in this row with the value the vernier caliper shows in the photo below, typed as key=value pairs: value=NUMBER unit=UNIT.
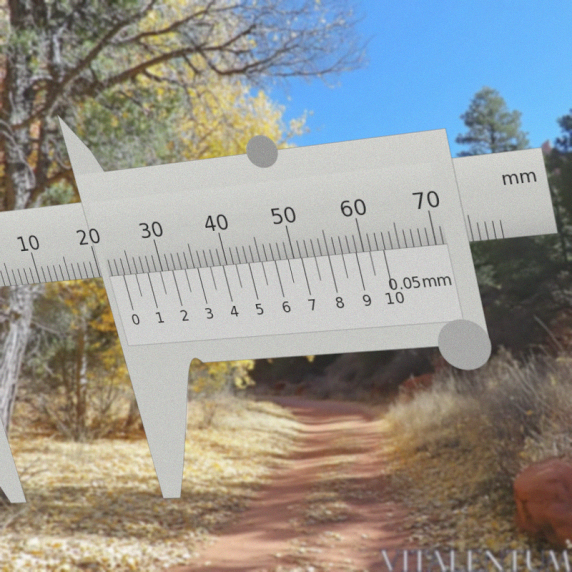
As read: value=23.8 unit=mm
